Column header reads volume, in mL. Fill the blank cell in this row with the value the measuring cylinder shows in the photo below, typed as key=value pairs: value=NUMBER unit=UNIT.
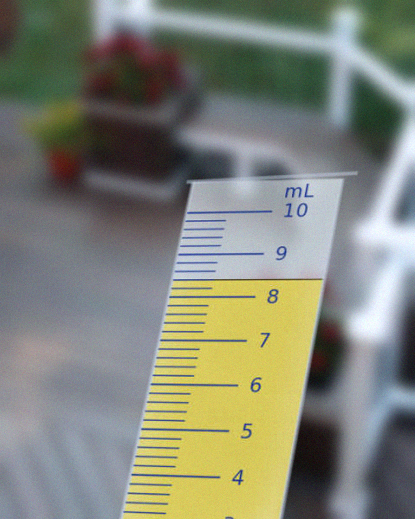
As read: value=8.4 unit=mL
